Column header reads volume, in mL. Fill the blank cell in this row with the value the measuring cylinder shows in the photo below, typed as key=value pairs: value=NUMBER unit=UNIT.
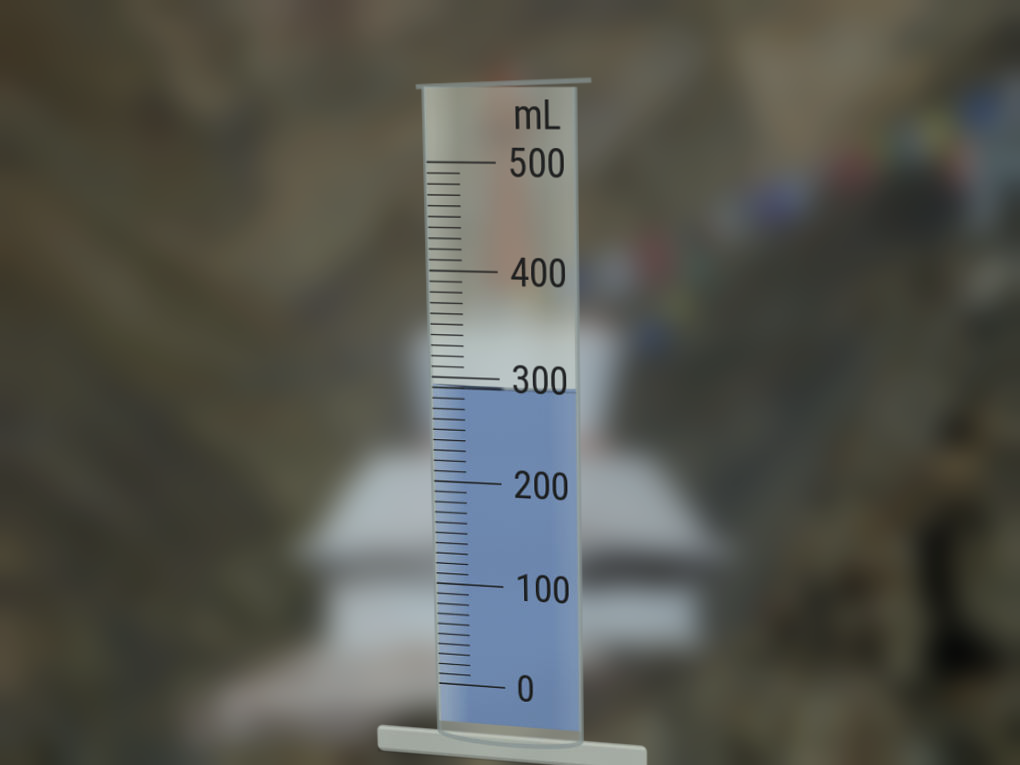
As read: value=290 unit=mL
